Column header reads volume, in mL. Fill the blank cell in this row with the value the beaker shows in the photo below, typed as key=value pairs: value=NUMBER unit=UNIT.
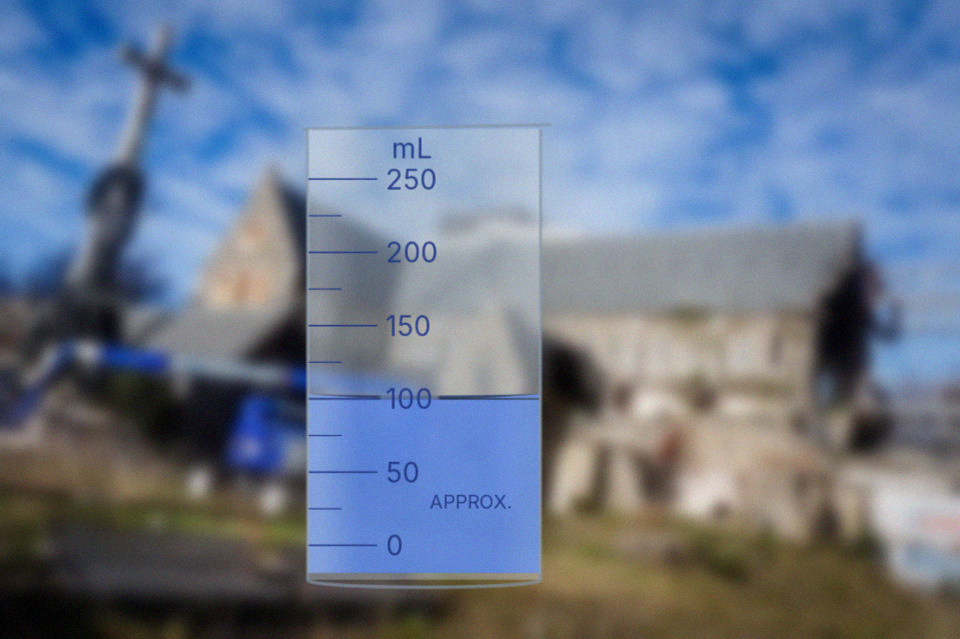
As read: value=100 unit=mL
